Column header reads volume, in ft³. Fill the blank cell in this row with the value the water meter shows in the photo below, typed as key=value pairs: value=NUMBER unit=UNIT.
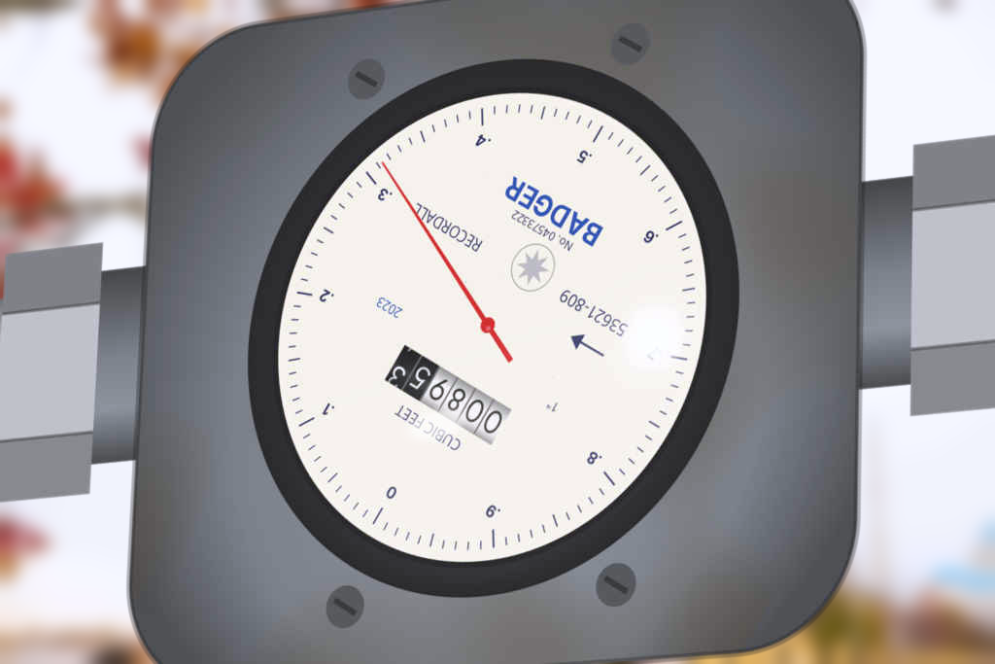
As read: value=8953.31 unit=ft³
